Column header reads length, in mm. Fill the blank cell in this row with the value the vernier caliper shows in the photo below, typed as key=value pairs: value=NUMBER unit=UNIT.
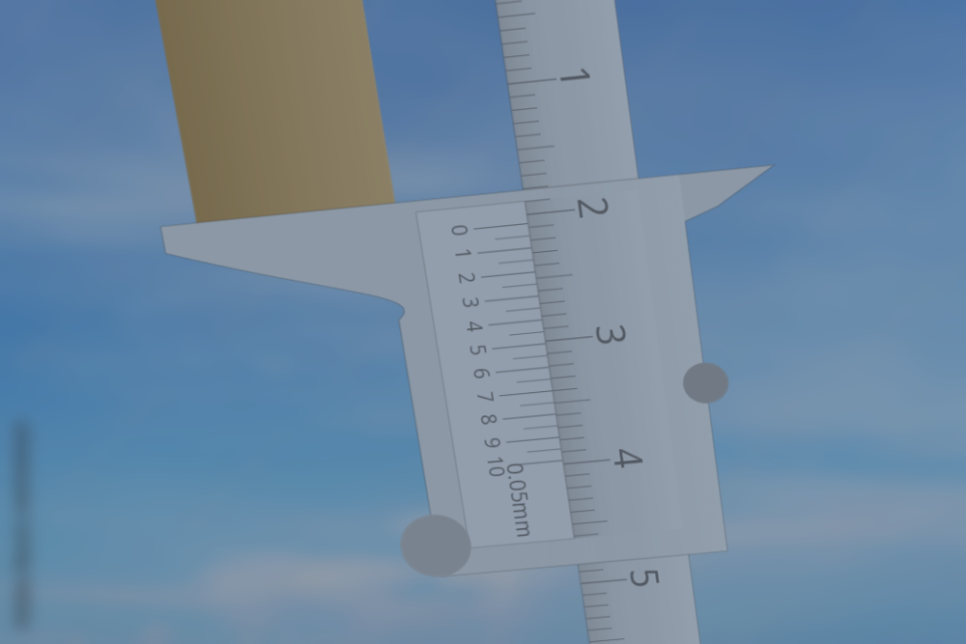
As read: value=20.7 unit=mm
